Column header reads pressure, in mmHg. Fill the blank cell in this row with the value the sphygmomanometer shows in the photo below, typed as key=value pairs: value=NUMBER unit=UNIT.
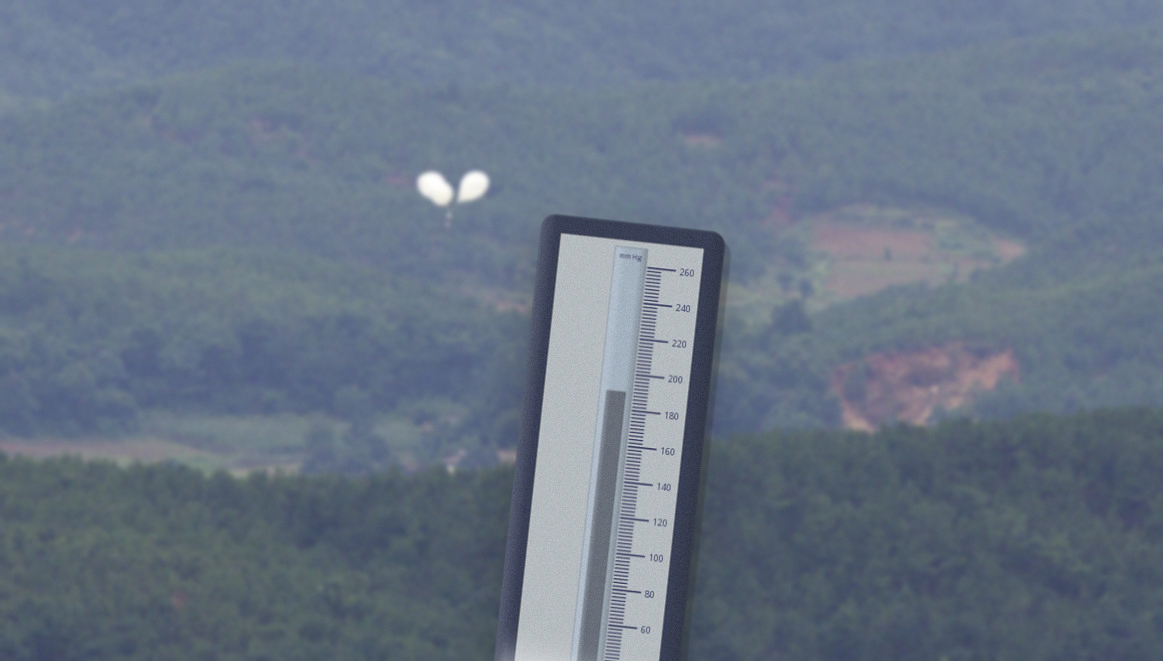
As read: value=190 unit=mmHg
